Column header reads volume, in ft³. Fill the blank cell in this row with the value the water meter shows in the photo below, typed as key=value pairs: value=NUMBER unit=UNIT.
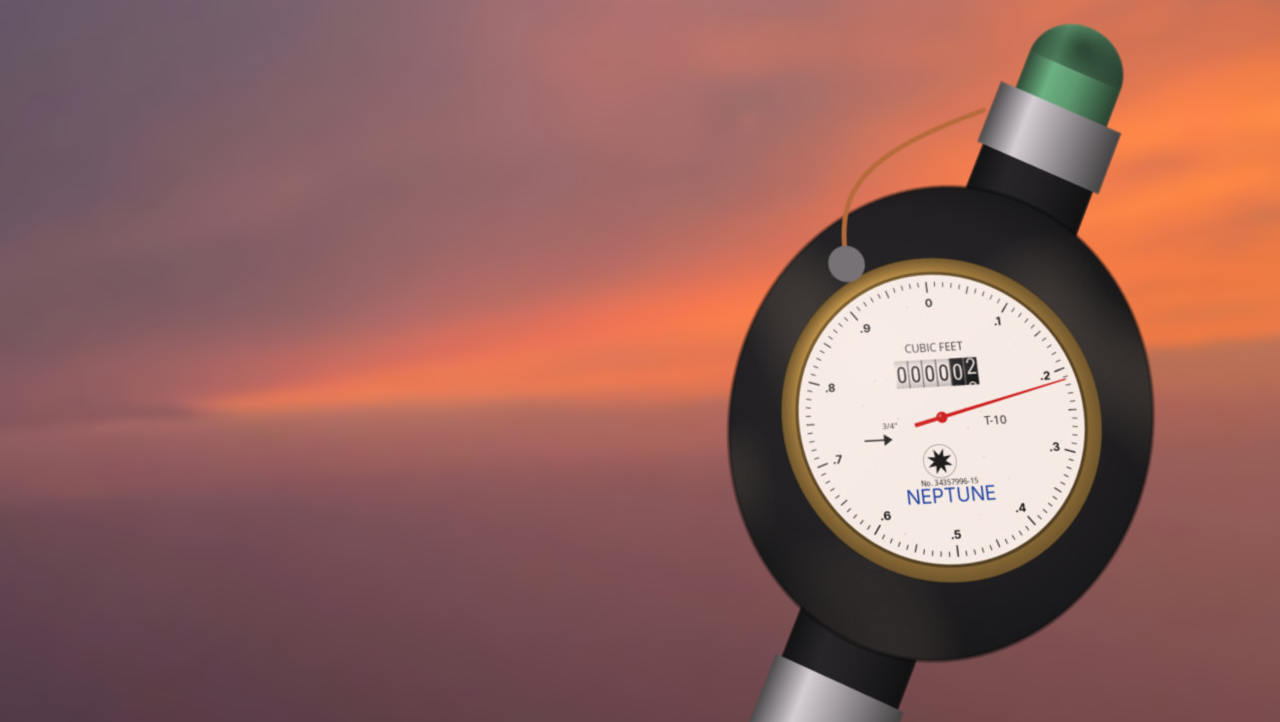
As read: value=2.21 unit=ft³
